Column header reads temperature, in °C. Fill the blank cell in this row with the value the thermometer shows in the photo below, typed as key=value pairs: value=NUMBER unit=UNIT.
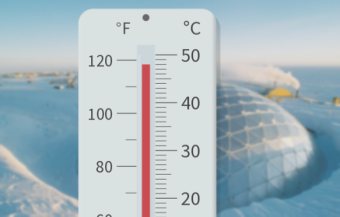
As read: value=48 unit=°C
